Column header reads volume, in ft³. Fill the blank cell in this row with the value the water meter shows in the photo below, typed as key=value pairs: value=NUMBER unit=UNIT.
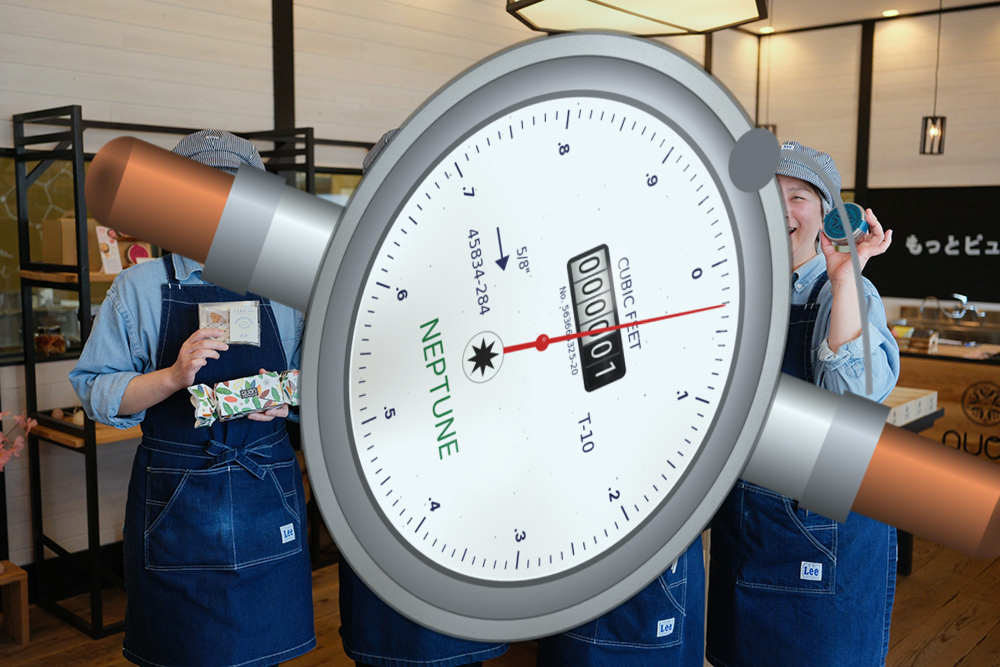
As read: value=1.03 unit=ft³
